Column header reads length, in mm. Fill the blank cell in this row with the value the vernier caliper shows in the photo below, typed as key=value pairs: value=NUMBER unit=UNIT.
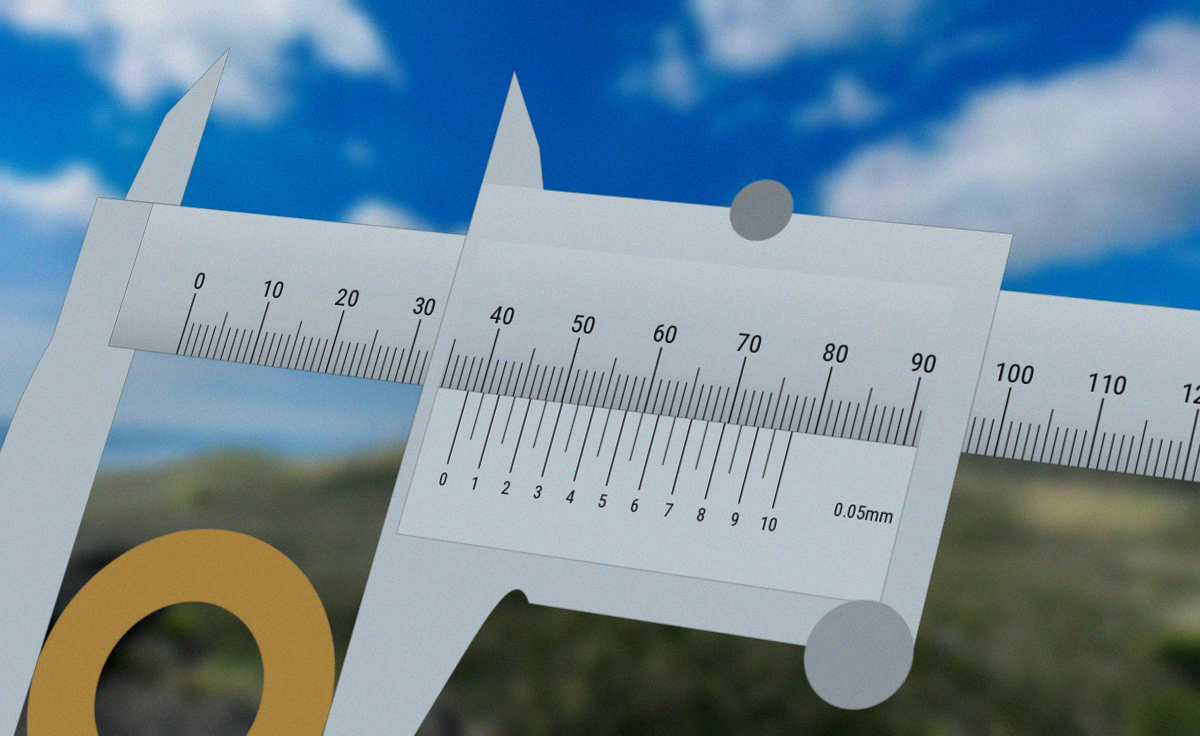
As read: value=38.4 unit=mm
